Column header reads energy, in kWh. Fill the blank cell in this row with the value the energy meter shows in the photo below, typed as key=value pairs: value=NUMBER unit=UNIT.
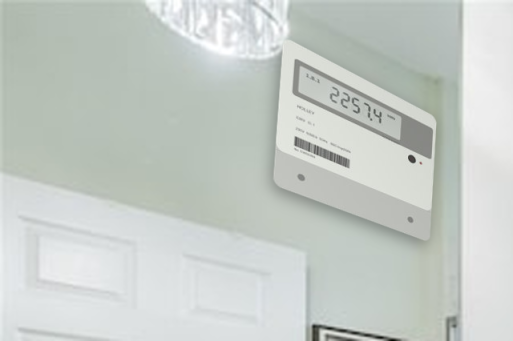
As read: value=2257.4 unit=kWh
